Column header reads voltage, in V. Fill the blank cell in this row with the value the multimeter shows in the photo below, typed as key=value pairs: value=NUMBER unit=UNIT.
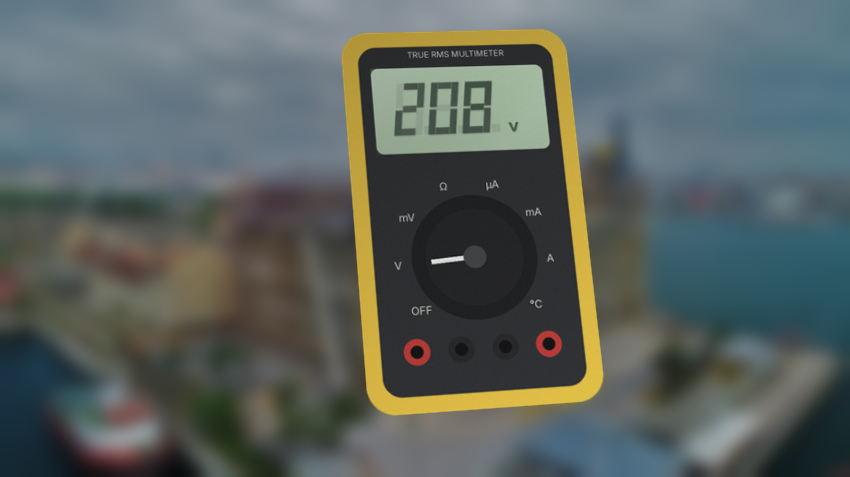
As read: value=208 unit=V
